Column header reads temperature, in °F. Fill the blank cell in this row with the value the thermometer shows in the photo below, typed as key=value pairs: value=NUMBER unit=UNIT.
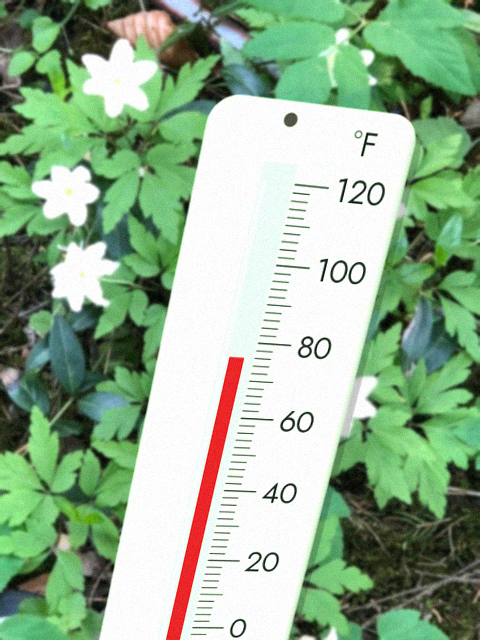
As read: value=76 unit=°F
